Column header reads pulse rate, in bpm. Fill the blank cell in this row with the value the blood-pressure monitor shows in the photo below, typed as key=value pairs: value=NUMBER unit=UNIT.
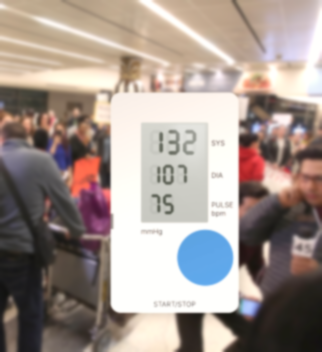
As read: value=75 unit=bpm
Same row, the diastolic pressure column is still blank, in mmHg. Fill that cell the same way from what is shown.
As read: value=107 unit=mmHg
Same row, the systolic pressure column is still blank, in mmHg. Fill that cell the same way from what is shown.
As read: value=132 unit=mmHg
